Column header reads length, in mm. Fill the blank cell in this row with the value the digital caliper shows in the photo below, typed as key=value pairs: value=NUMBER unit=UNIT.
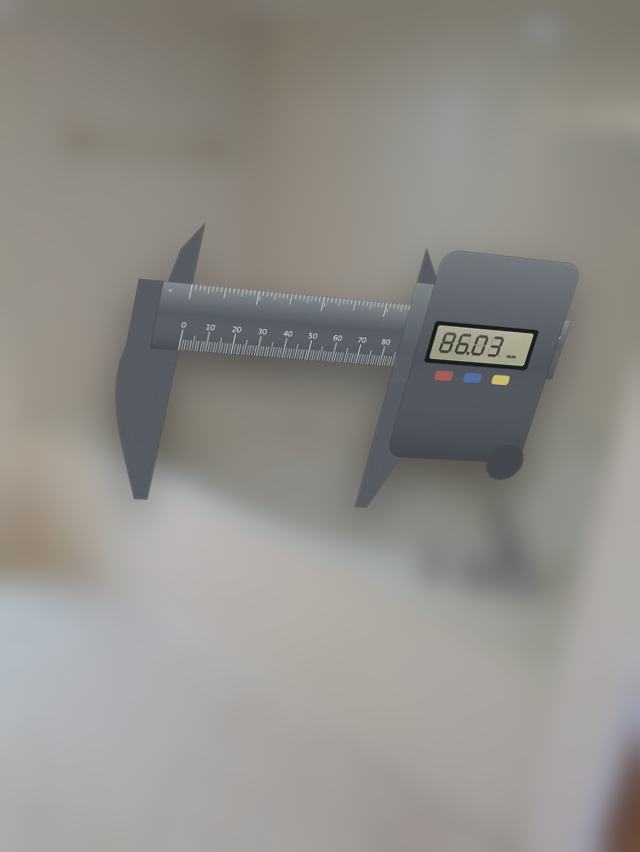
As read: value=86.03 unit=mm
